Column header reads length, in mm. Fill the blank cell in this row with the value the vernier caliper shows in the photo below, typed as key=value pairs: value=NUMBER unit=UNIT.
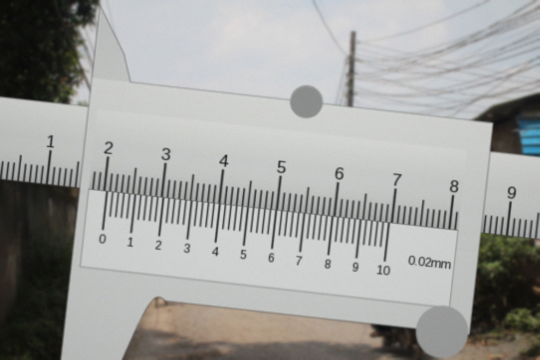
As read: value=20.5 unit=mm
